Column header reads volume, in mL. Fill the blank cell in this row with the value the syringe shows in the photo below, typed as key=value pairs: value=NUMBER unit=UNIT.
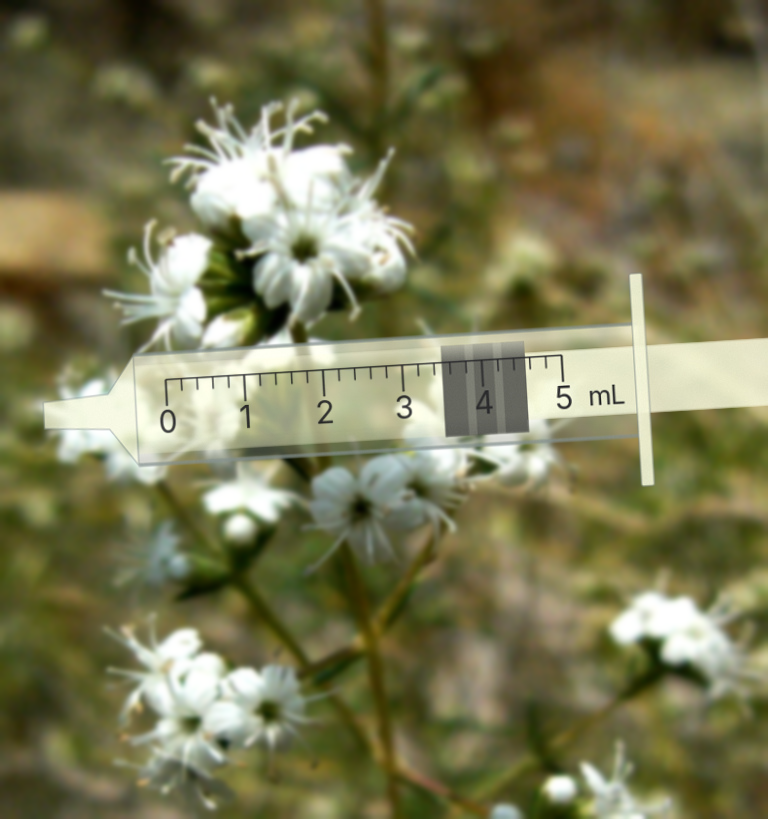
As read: value=3.5 unit=mL
